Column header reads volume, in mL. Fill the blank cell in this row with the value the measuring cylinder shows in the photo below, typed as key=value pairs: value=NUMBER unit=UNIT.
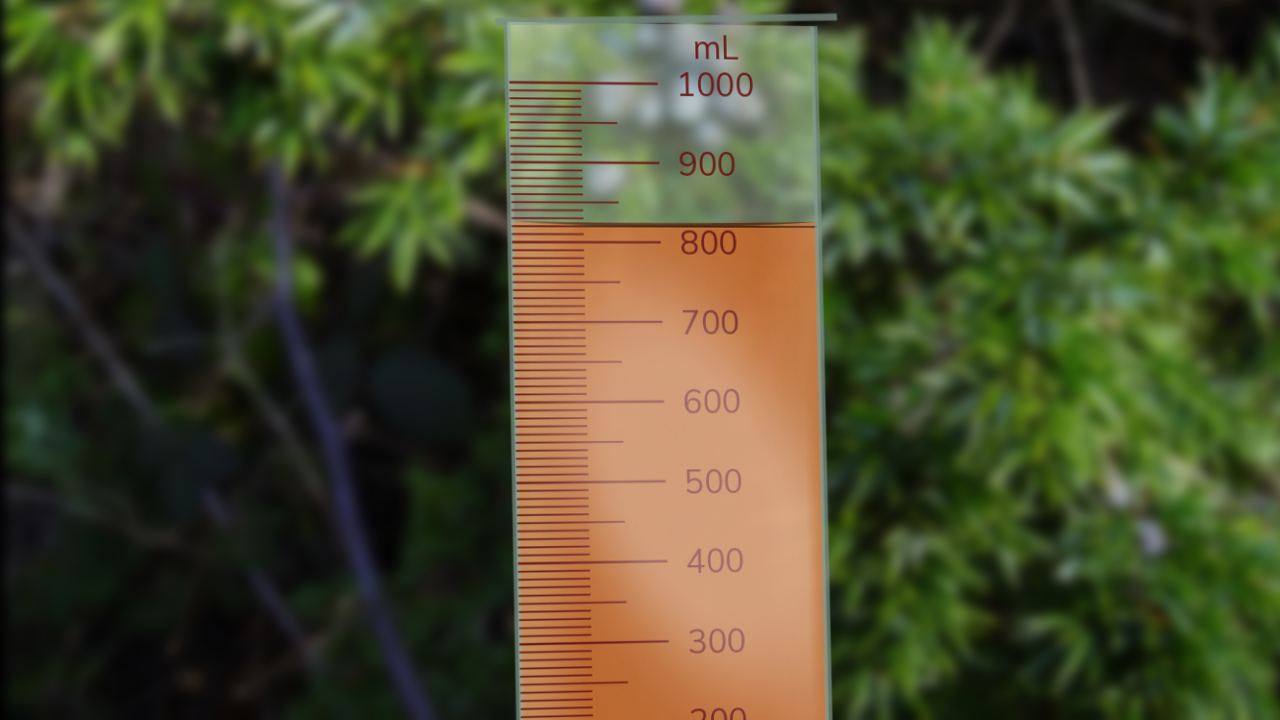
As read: value=820 unit=mL
